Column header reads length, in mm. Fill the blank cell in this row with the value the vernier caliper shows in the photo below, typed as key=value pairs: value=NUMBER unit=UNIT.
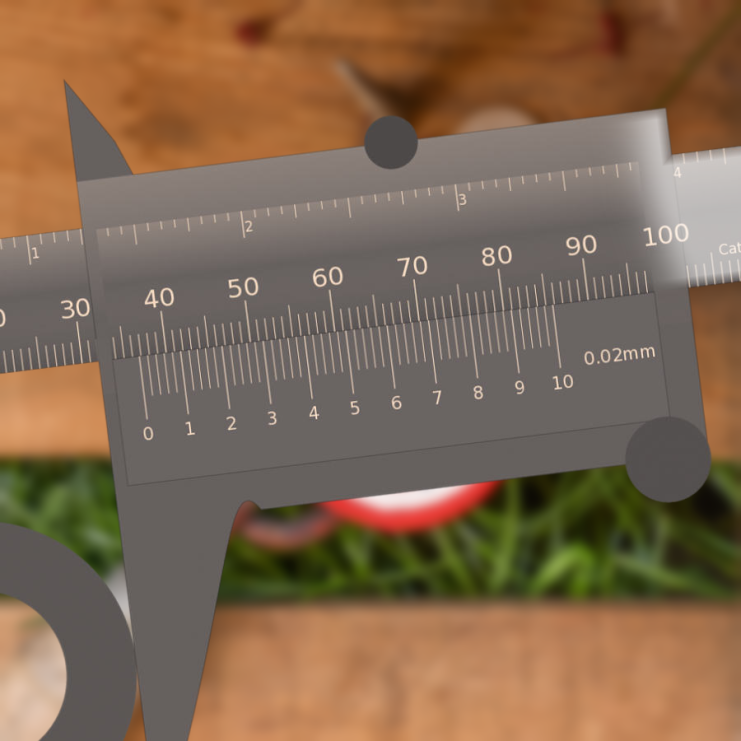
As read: value=36.8 unit=mm
